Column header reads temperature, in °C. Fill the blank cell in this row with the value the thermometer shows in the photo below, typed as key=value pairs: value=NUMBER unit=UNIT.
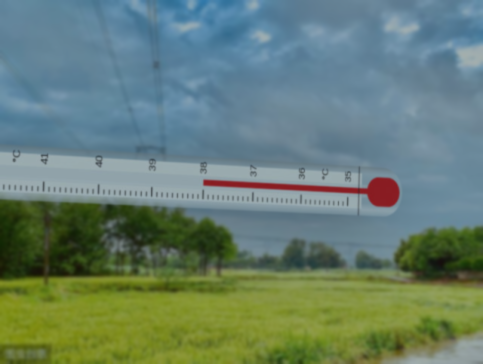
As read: value=38 unit=°C
